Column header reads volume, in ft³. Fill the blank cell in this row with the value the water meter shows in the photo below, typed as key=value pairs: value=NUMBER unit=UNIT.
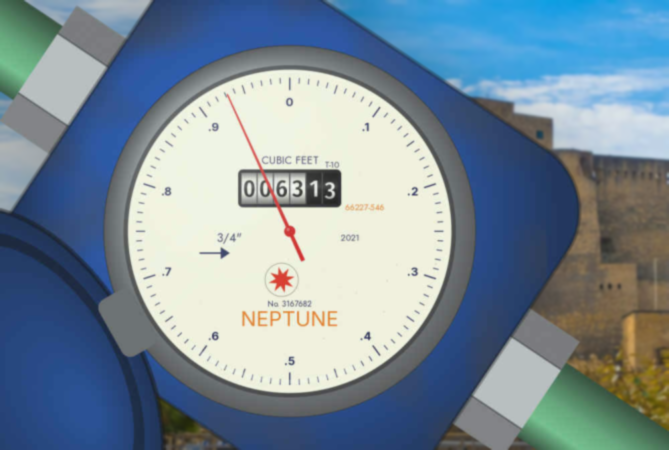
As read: value=6312.93 unit=ft³
